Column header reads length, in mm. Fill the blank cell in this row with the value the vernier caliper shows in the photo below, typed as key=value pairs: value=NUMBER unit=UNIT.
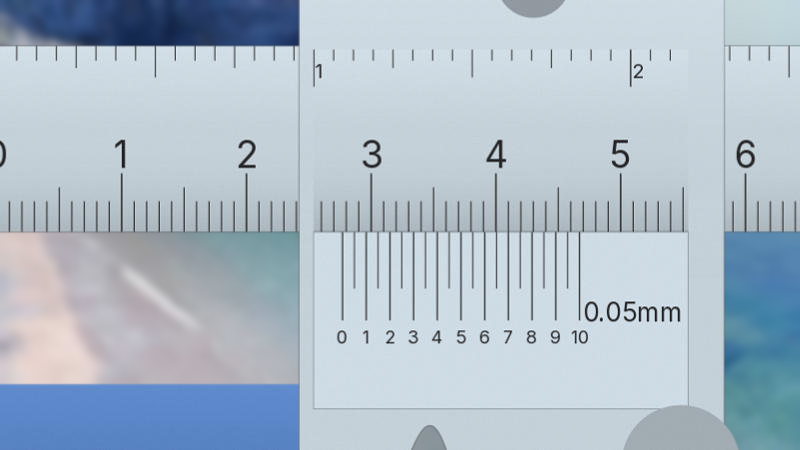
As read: value=27.7 unit=mm
